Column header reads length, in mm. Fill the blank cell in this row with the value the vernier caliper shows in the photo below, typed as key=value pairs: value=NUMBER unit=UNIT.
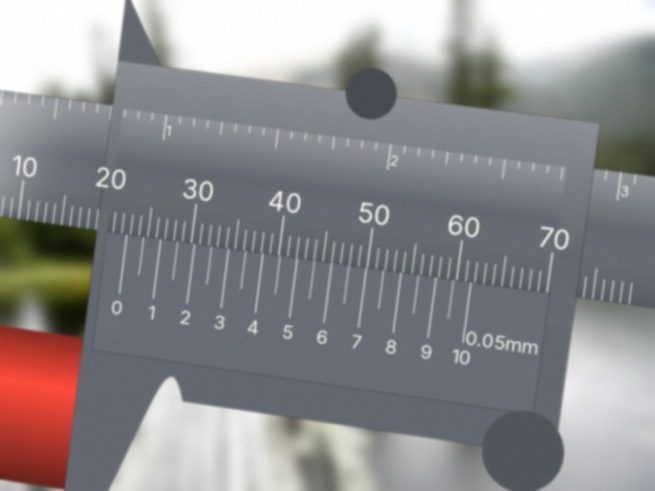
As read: value=22.6 unit=mm
